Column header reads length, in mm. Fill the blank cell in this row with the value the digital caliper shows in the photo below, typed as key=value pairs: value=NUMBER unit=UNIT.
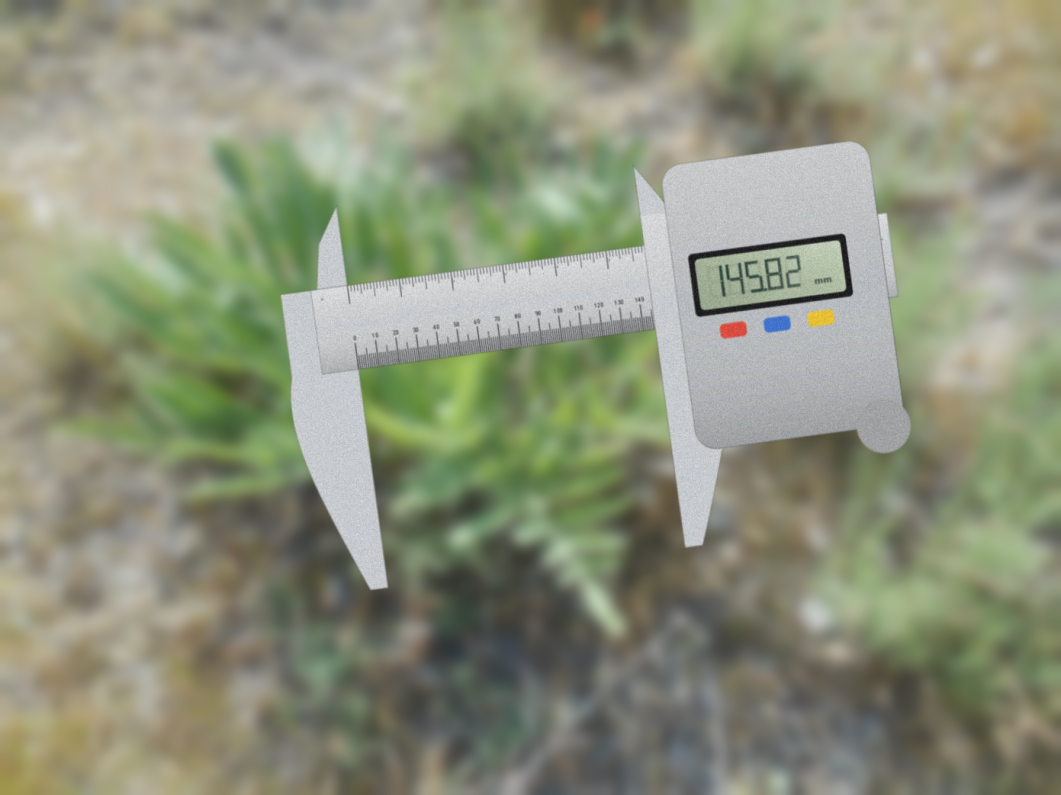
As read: value=145.82 unit=mm
